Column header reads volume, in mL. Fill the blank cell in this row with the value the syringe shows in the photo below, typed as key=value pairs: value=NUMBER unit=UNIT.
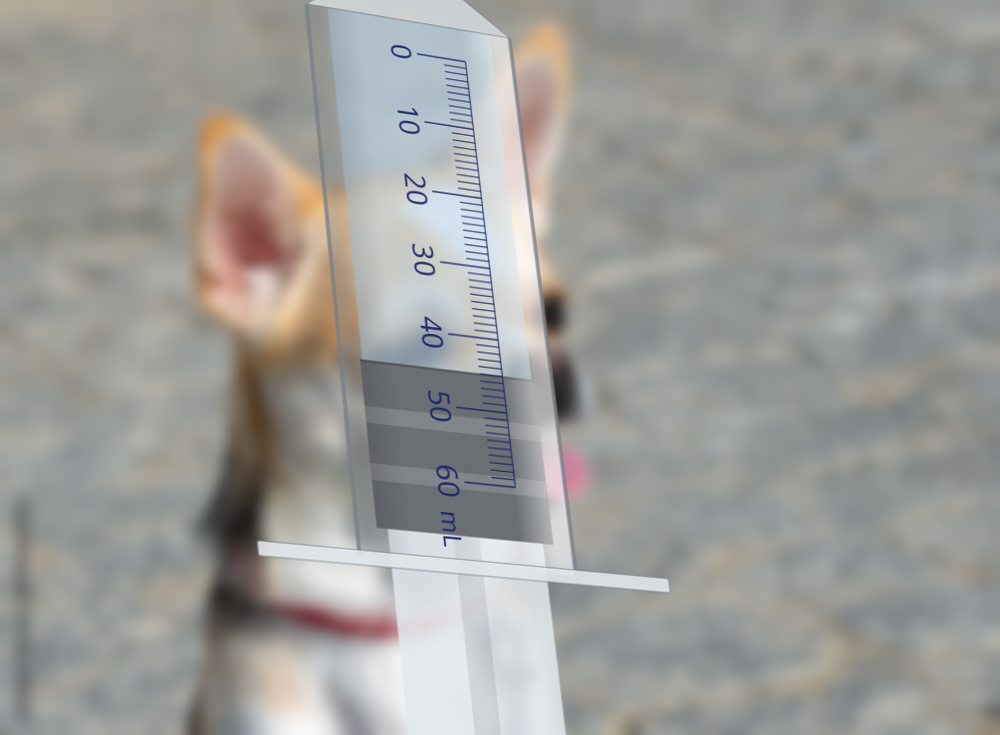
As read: value=45 unit=mL
